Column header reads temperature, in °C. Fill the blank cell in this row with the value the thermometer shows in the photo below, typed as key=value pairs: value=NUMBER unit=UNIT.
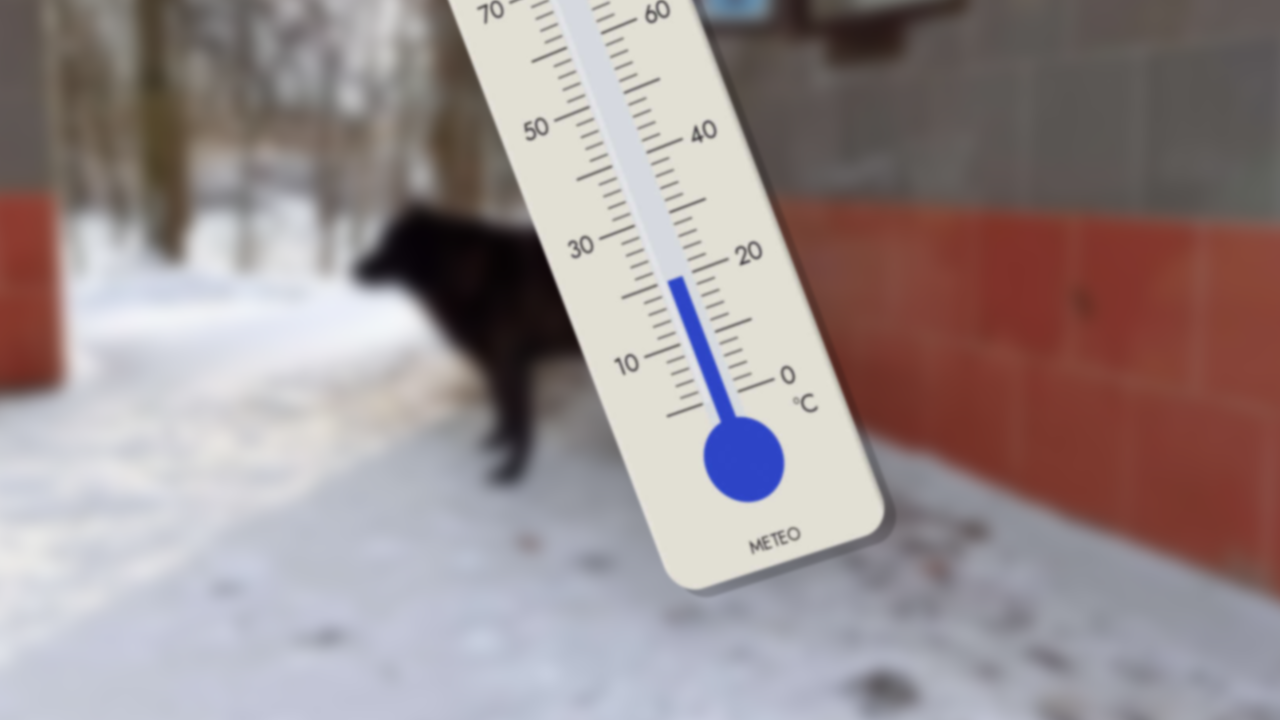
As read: value=20 unit=°C
